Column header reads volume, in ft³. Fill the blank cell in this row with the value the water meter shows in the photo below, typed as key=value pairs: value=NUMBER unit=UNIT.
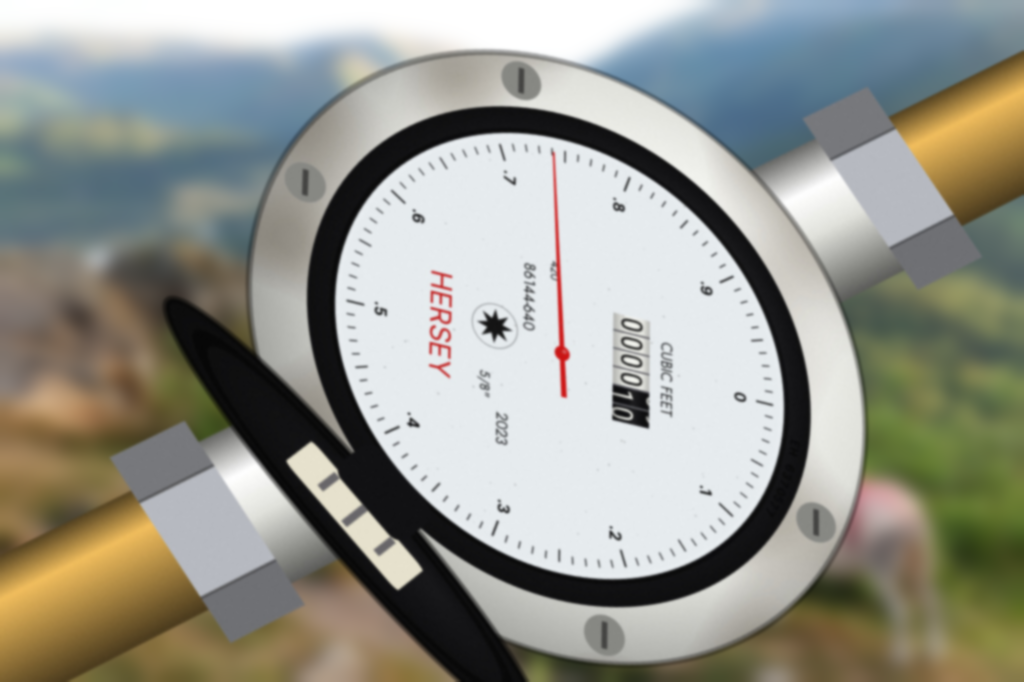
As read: value=9.74 unit=ft³
